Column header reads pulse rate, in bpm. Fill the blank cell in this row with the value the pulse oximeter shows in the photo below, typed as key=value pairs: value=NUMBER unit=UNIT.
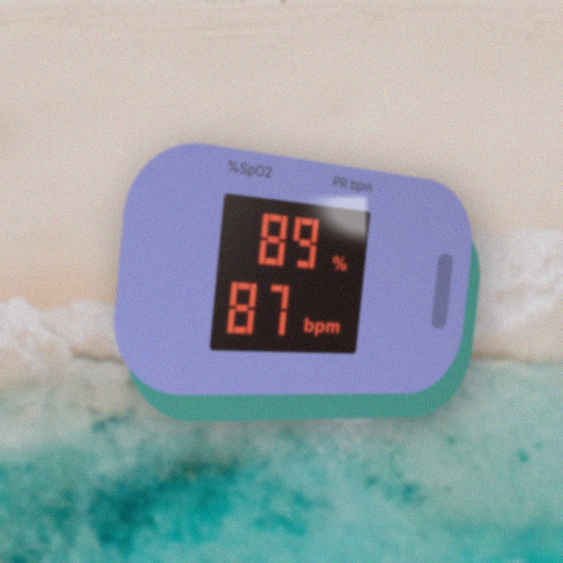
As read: value=87 unit=bpm
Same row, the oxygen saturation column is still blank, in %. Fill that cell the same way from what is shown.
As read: value=89 unit=%
